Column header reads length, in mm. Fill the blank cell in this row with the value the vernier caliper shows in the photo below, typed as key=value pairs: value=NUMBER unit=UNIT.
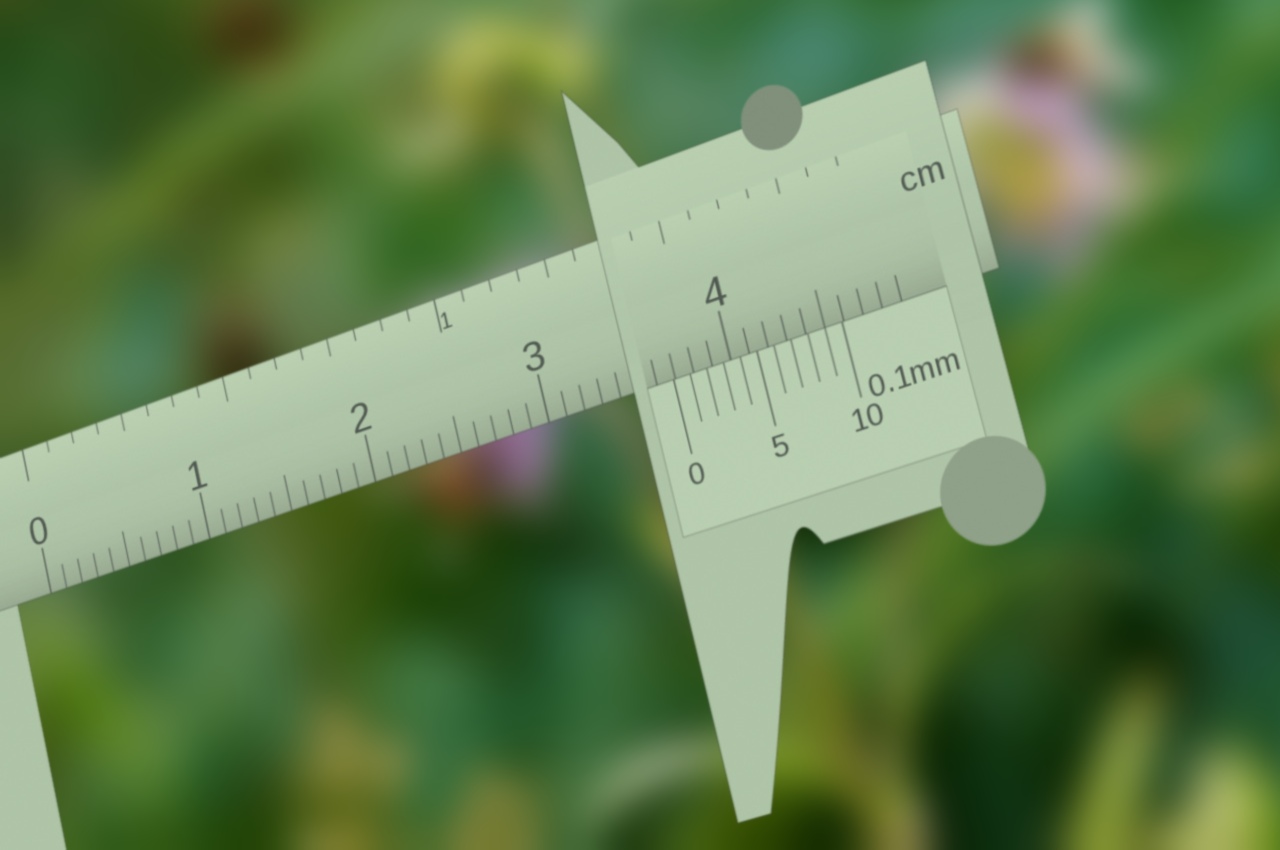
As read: value=36.9 unit=mm
